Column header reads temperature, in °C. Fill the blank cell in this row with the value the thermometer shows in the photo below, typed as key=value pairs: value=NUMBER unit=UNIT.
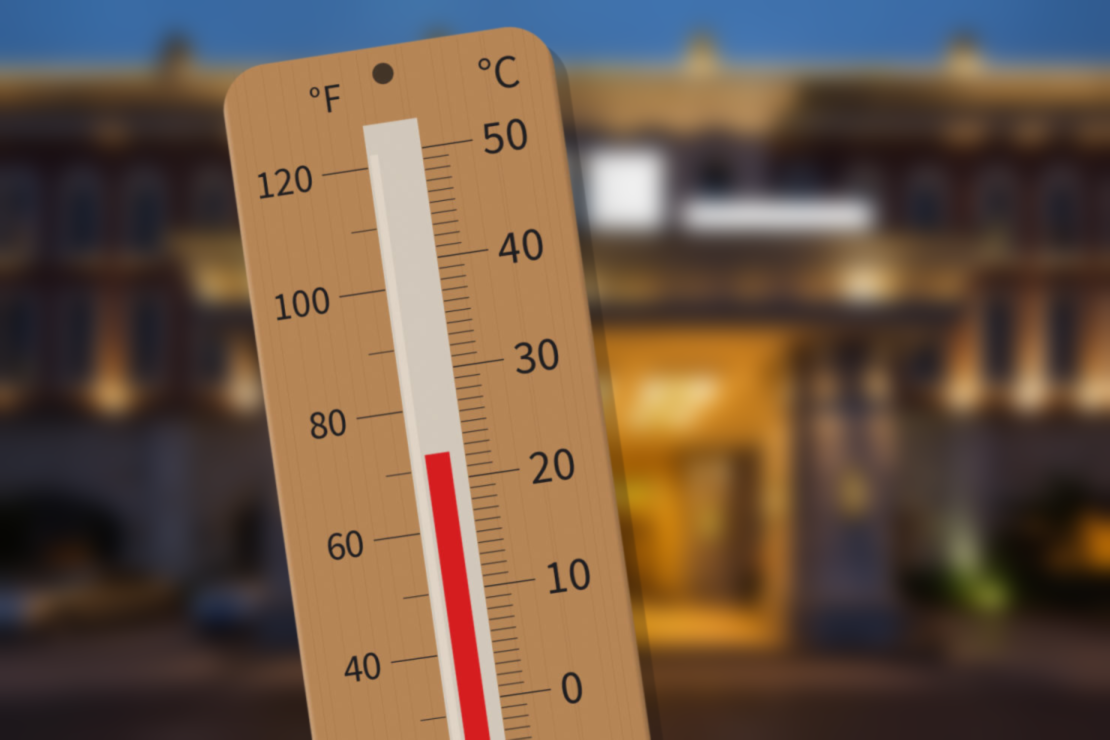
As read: value=22.5 unit=°C
